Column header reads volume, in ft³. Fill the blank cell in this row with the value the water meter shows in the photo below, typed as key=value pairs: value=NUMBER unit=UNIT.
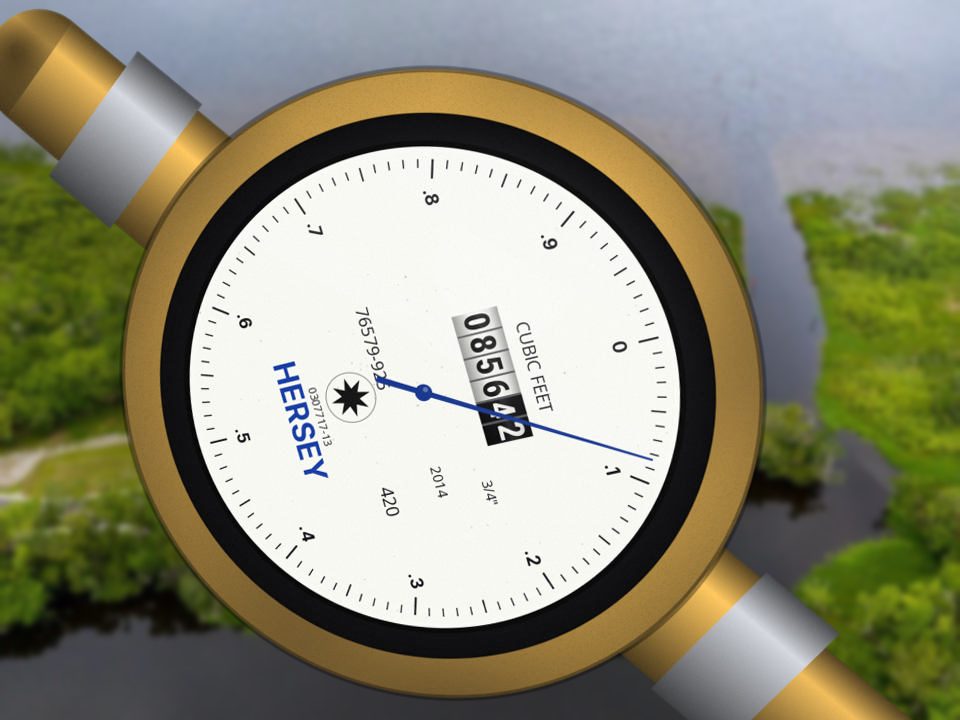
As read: value=85642.08 unit=ft³
